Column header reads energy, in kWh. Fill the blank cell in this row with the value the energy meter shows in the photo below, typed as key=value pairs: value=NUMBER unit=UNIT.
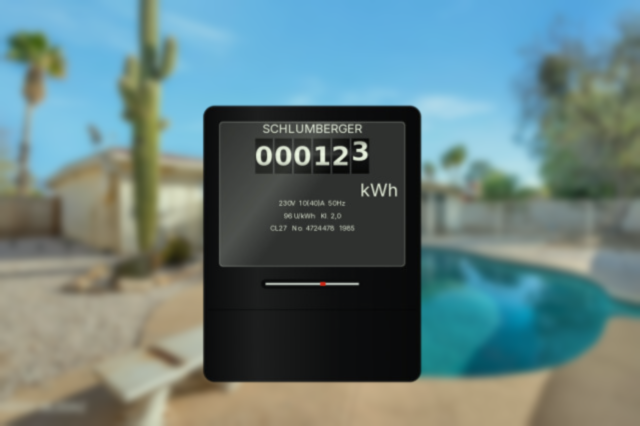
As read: value=123 unit=kWh
